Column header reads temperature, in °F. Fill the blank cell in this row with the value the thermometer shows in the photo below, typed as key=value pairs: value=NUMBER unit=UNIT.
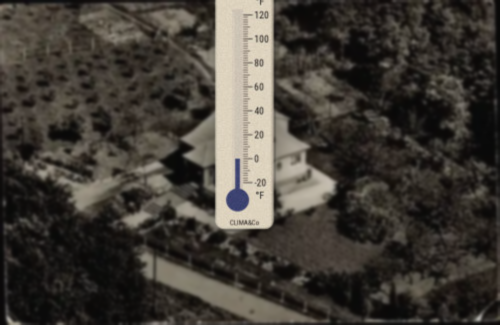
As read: value=0 unit=°F
